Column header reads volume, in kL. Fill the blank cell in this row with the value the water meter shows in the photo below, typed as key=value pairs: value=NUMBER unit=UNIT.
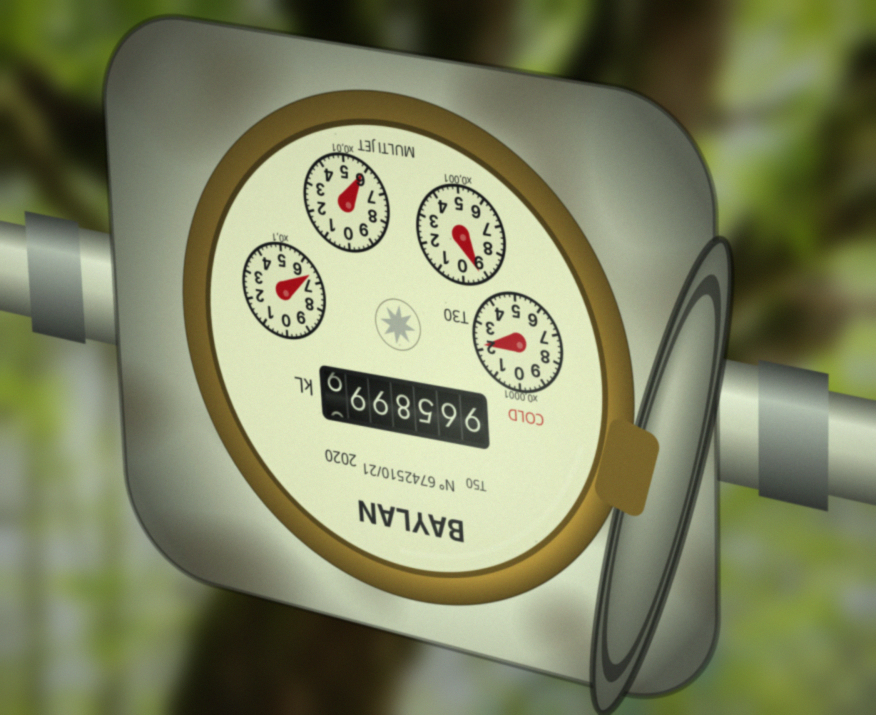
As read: value=9658998.6592 unit=kL
